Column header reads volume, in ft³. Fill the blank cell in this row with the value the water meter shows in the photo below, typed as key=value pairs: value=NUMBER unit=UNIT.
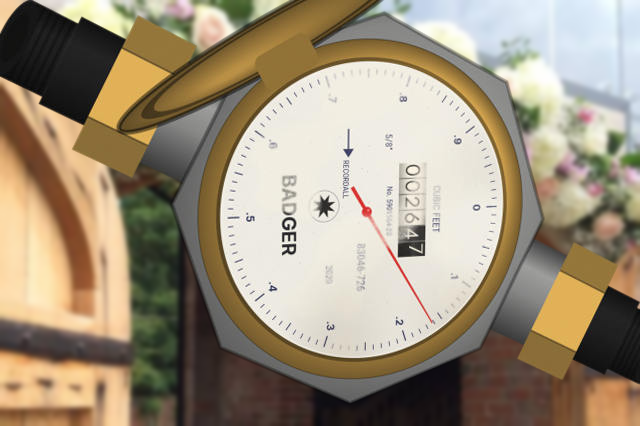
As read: value=2647.16 unit=ft³
